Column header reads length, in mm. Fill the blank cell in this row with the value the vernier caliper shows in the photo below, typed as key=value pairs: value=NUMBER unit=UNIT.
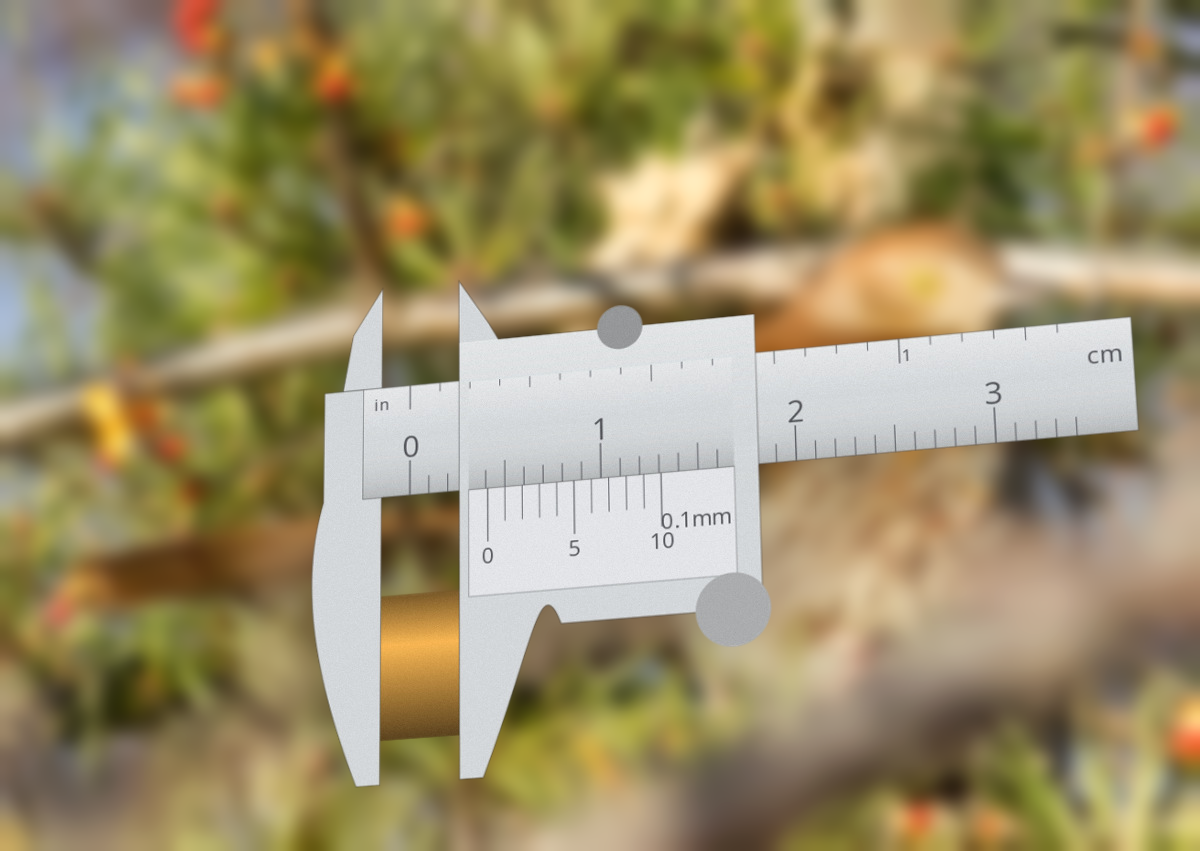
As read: value=4.1 unit=mm
